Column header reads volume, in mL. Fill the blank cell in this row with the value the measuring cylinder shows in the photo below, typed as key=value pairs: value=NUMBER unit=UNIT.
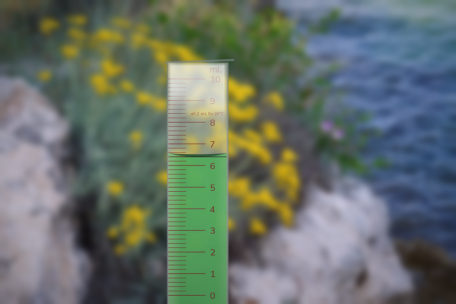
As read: value=6.4 unit=mL
